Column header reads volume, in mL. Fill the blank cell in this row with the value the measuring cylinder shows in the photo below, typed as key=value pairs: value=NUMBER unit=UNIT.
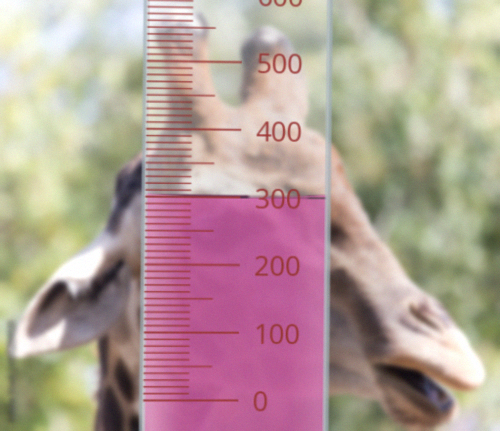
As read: value=300 unit=mL
